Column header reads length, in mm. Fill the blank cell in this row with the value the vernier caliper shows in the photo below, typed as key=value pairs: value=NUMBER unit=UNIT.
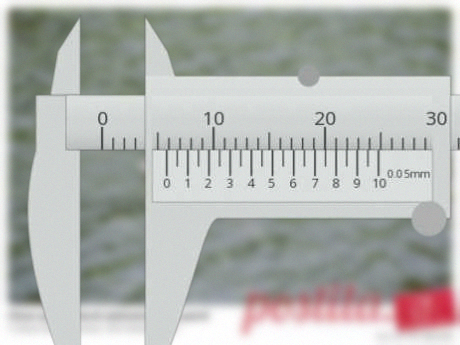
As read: value=5.8 unit=mm
